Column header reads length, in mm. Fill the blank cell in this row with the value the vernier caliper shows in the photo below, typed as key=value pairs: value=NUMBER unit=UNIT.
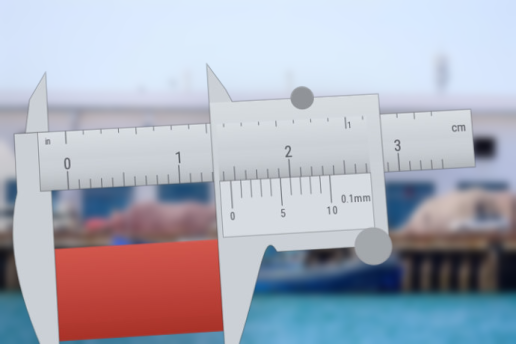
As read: value=14.6 unit=mm
